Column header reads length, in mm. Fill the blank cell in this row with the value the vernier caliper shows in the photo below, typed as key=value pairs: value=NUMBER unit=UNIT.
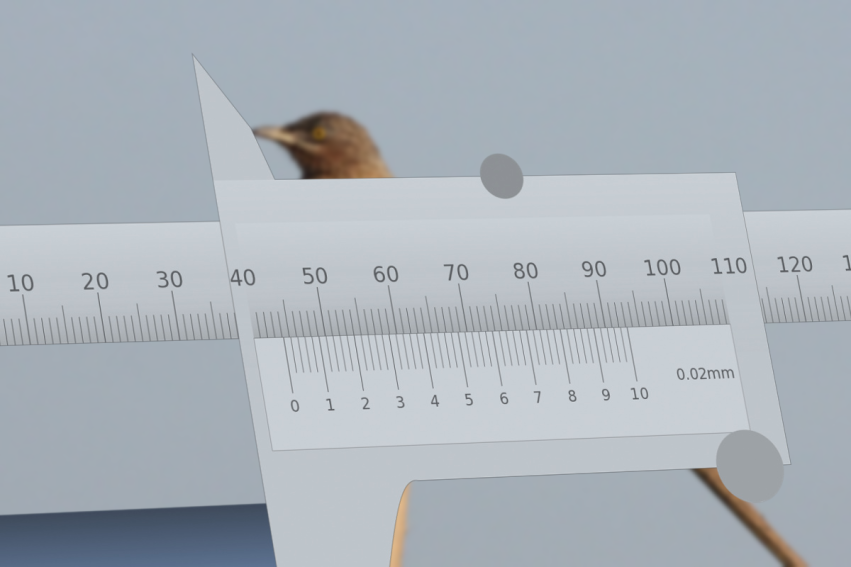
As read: value=44.2 unit=mm
